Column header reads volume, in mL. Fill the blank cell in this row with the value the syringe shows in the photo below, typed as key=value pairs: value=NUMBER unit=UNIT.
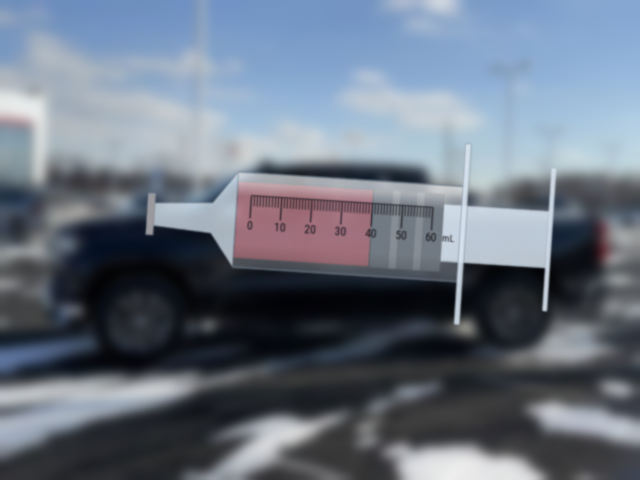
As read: value=40 unit=mL
